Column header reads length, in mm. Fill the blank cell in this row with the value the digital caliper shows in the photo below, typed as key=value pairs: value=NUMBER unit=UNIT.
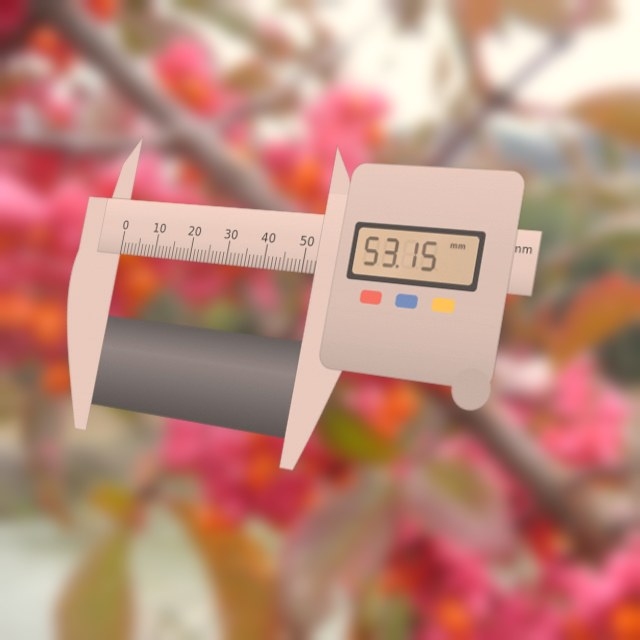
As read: value=53.15 unit=mm
